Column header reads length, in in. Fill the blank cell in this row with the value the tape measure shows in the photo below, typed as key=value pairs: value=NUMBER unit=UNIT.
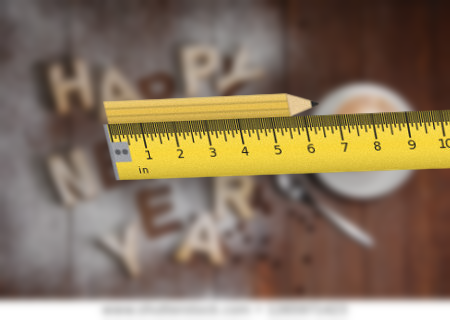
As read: value=6.5 unit=in
